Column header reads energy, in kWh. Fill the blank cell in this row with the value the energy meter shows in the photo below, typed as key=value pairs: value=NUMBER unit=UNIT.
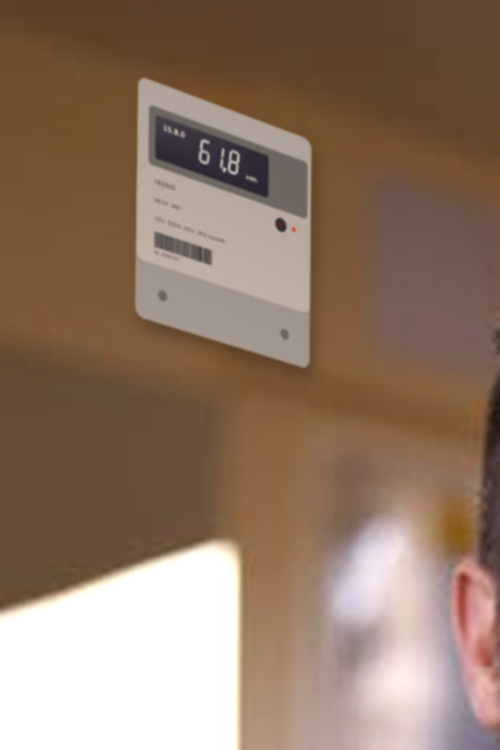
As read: value=61.8 unit=kWh
